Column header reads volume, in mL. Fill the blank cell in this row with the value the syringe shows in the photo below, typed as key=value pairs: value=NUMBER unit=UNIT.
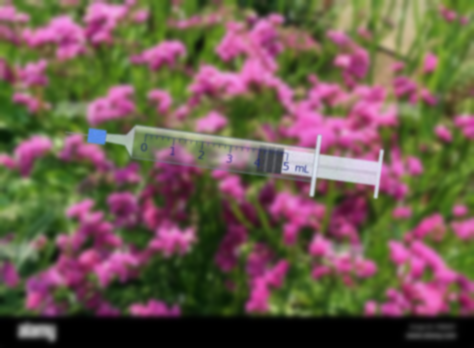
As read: value=4 unit=mL
